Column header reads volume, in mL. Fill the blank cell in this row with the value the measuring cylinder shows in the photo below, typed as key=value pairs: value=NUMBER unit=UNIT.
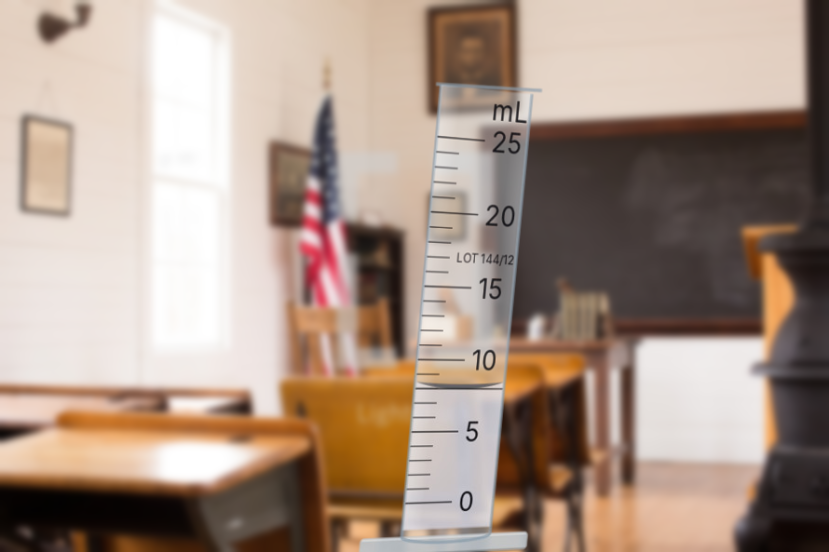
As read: value=8 unit=mL
